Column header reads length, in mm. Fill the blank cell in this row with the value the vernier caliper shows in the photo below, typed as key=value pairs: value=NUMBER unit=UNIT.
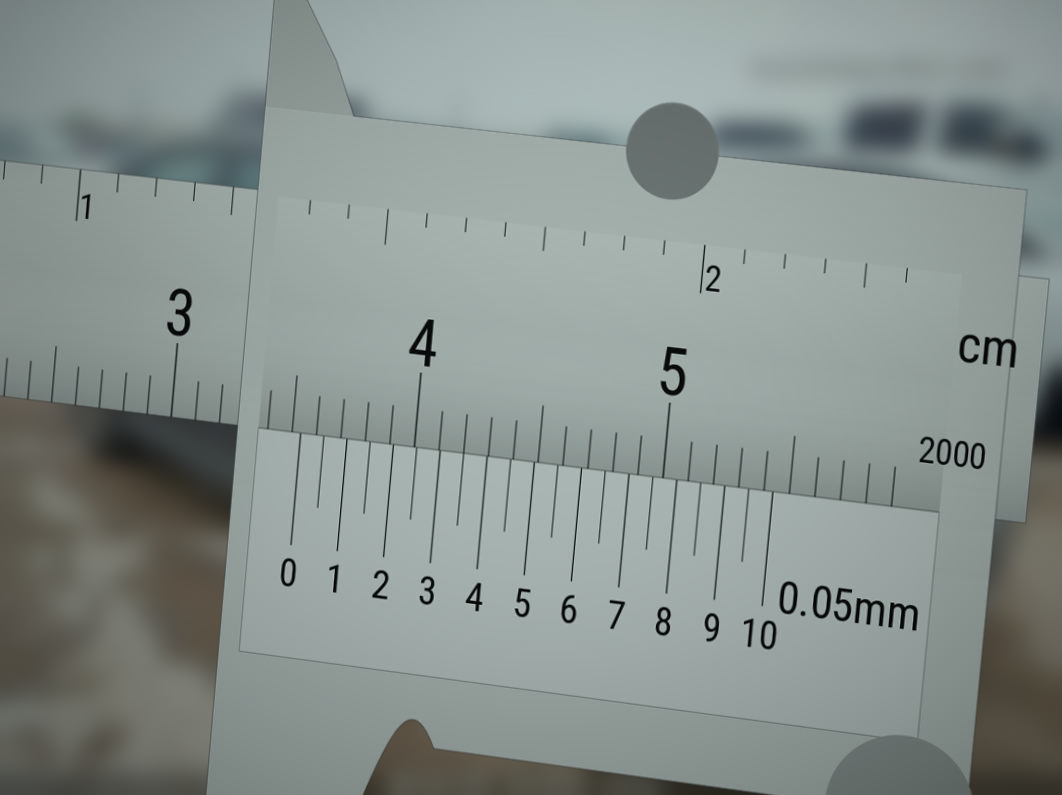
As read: value=35.35 unit=mm
